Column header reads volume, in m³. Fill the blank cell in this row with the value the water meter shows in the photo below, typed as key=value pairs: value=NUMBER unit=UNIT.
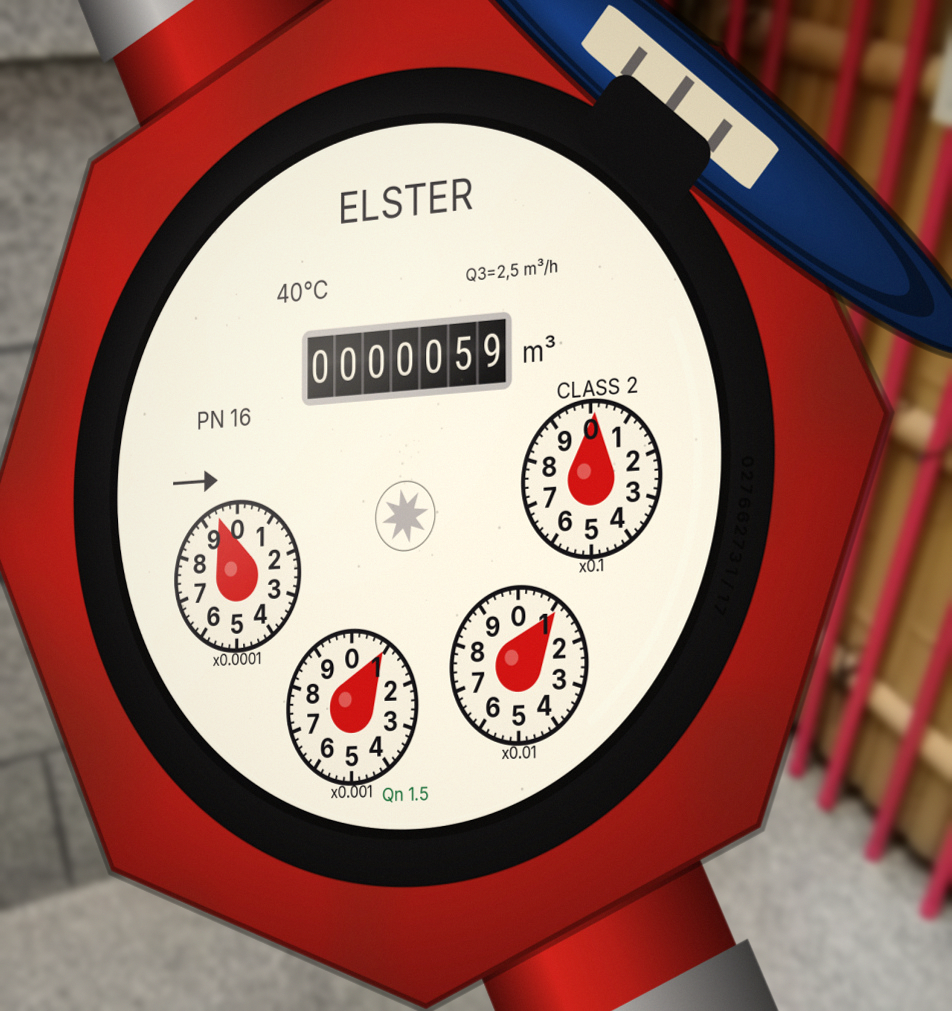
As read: value=59.0109 unit=m³
